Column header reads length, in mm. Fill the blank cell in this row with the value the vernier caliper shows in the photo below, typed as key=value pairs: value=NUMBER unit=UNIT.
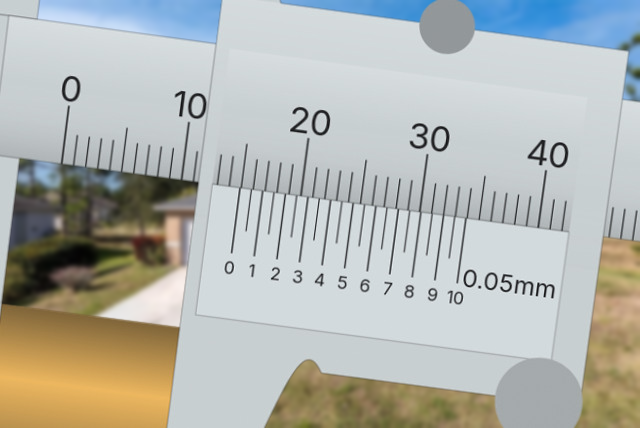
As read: value=14.9 unit=mm
